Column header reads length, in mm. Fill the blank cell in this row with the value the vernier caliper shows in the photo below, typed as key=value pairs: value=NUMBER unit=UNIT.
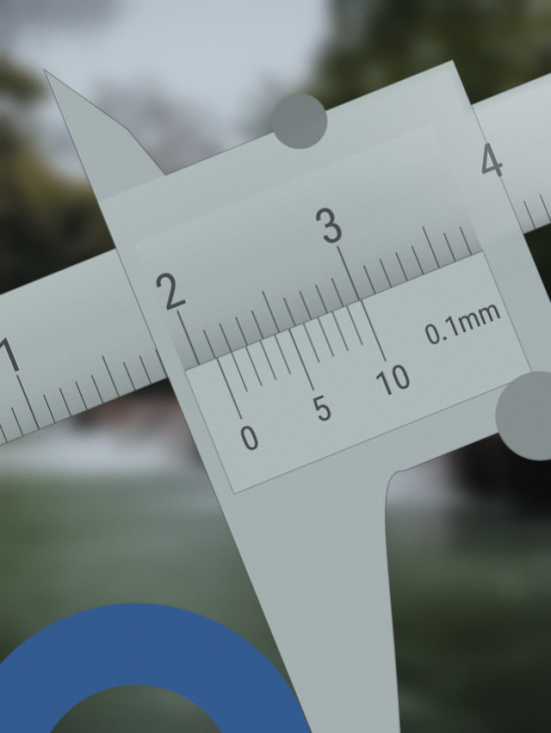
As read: value=21.1 unit=mm
